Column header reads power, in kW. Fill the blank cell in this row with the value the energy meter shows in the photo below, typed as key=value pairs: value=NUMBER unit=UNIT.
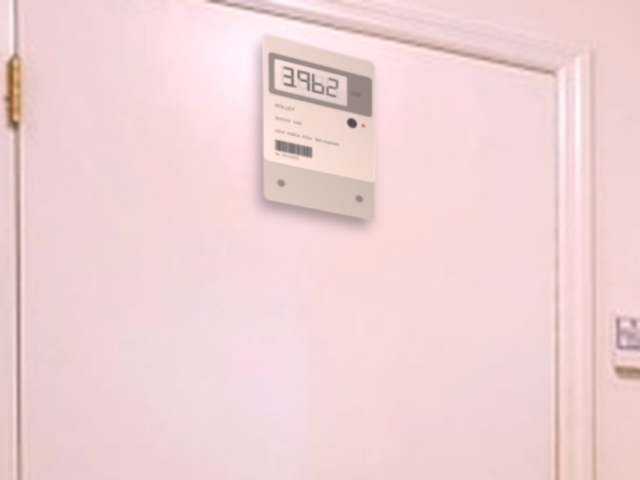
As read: value=3.962 unit=kW
